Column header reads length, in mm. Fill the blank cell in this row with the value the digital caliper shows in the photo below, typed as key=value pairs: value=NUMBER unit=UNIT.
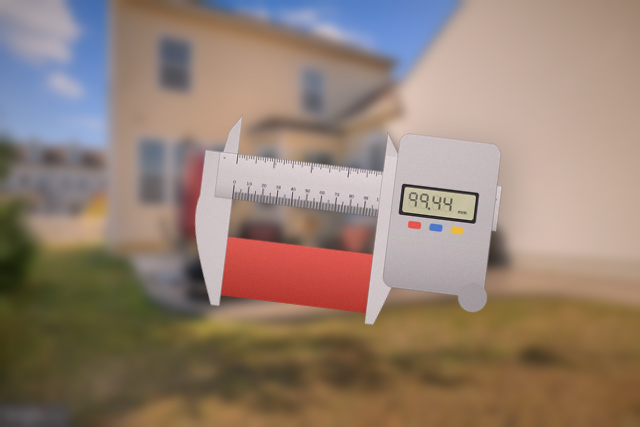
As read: value=99.44 unit=mm
